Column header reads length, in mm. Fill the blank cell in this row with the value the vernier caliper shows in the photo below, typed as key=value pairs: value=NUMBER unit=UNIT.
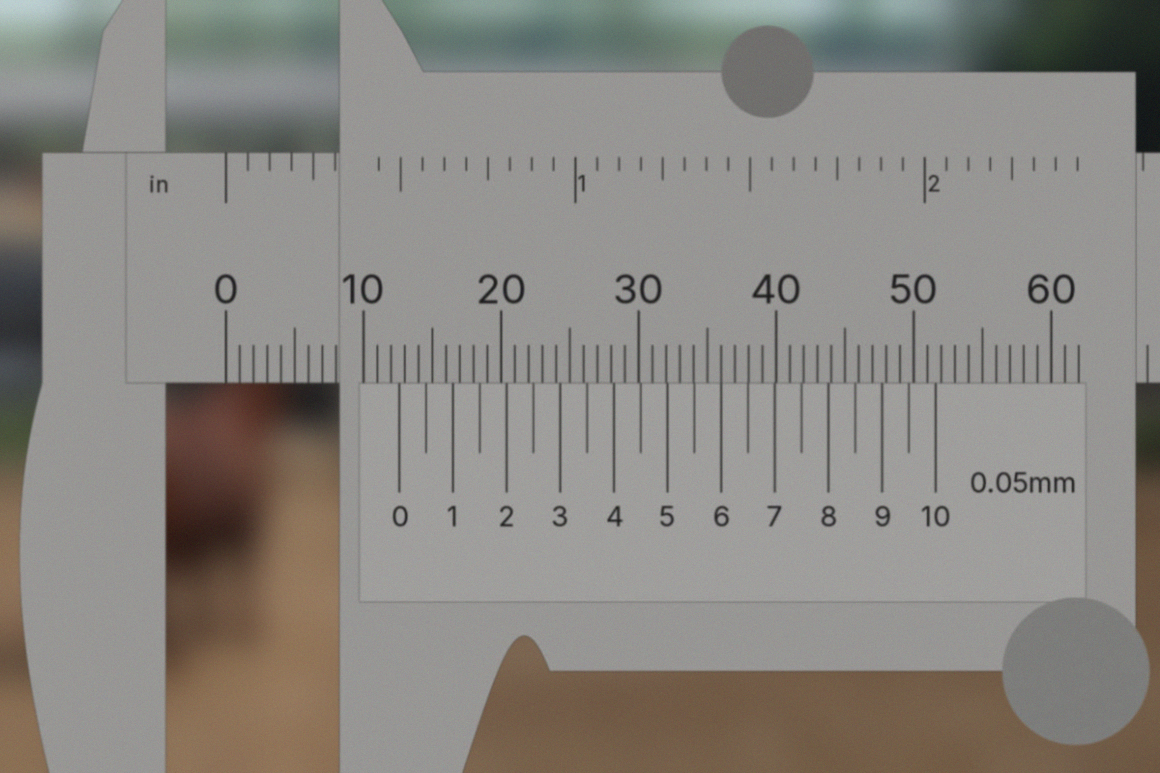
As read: value=12.6 unit=mm
